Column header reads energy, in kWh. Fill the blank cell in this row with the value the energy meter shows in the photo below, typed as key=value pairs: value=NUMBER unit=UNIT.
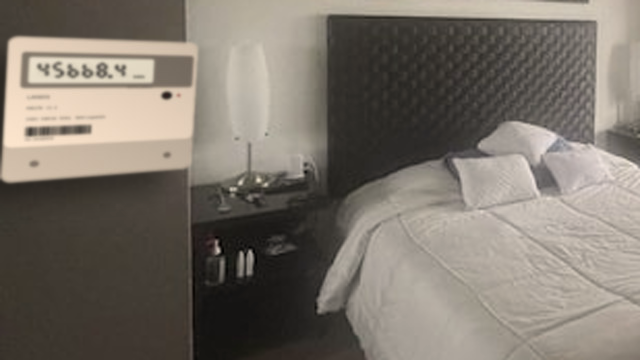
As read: value=45668.4 unit=kWh
